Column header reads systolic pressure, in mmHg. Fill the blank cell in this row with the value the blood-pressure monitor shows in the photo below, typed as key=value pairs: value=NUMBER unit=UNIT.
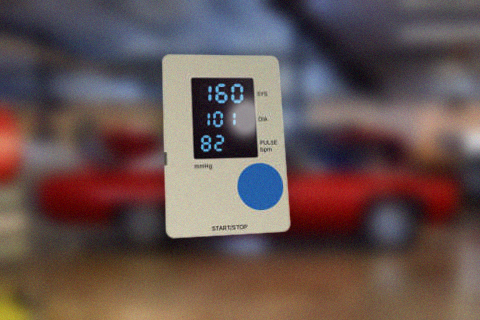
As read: value=160 unit=mmHg
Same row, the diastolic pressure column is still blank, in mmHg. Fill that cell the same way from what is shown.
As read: value=101 unit=mmHg
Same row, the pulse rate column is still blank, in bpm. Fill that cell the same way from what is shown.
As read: value=82 unit=bpm
